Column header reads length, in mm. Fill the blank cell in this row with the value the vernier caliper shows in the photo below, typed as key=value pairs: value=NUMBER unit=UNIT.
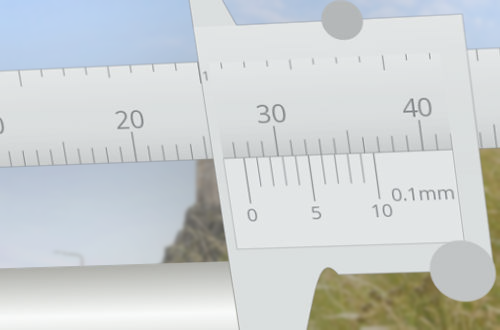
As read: value=27.6 unit=mm
